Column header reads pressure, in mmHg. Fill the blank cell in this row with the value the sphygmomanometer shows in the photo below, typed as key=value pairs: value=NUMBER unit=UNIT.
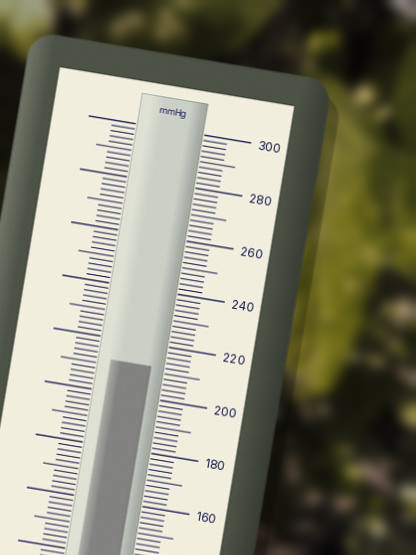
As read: value=212 unit=mmHg
